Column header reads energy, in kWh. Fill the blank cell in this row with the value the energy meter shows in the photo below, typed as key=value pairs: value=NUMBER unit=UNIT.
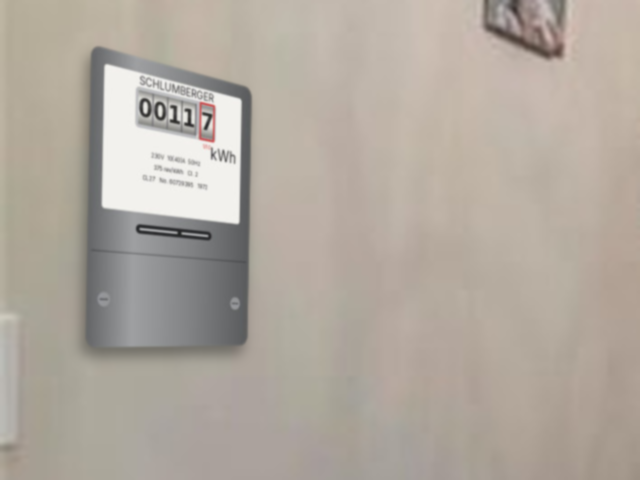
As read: value=11.7 unit=kWh
